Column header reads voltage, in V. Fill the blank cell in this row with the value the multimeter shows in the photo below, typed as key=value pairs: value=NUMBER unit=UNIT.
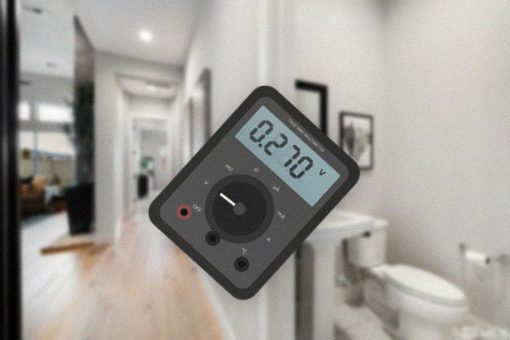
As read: value=0.270 unit=V
